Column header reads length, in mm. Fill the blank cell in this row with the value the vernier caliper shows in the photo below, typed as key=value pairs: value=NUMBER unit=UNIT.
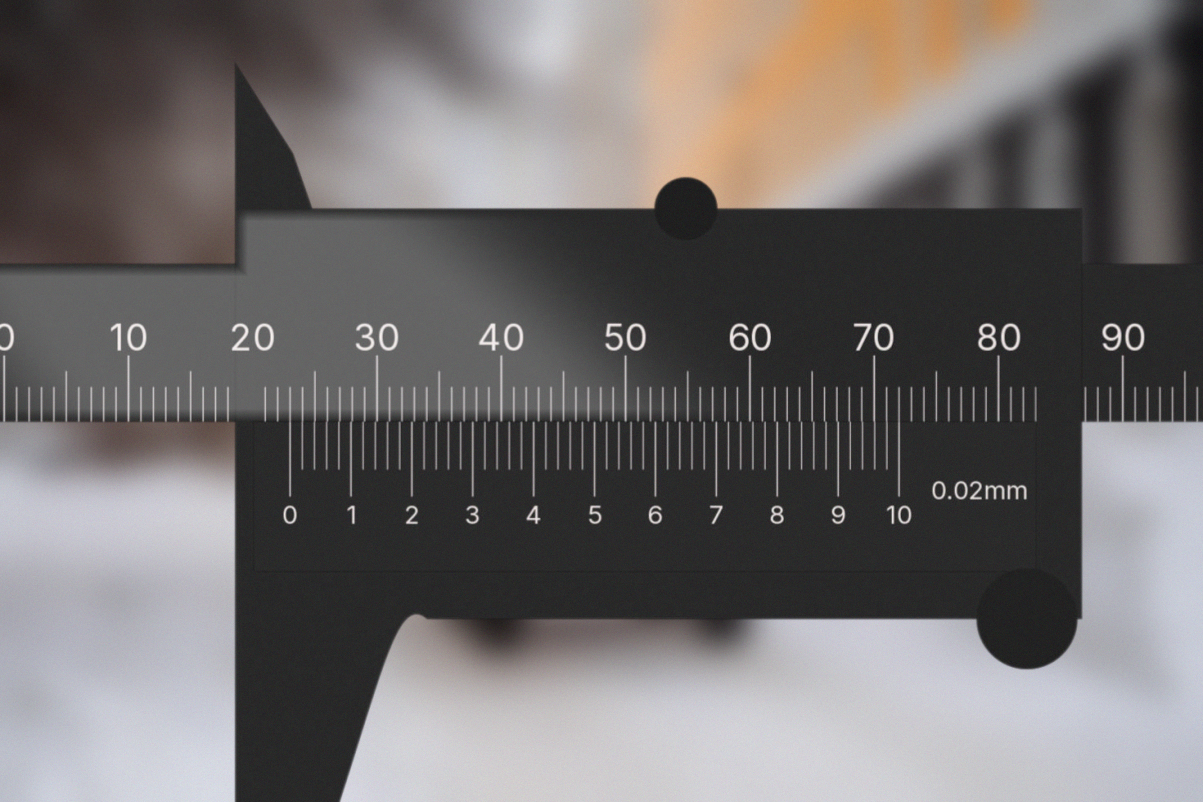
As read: value=23.0 unit=mm
